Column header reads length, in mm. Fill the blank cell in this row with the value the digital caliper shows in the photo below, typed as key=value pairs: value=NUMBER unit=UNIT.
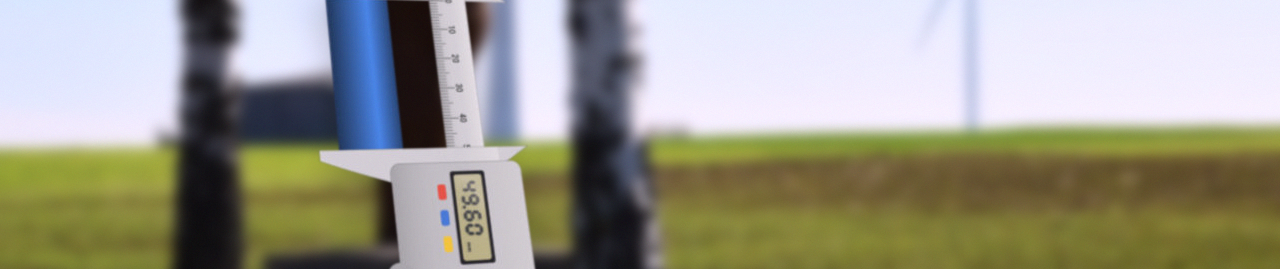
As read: value=49.60 unit=mm
